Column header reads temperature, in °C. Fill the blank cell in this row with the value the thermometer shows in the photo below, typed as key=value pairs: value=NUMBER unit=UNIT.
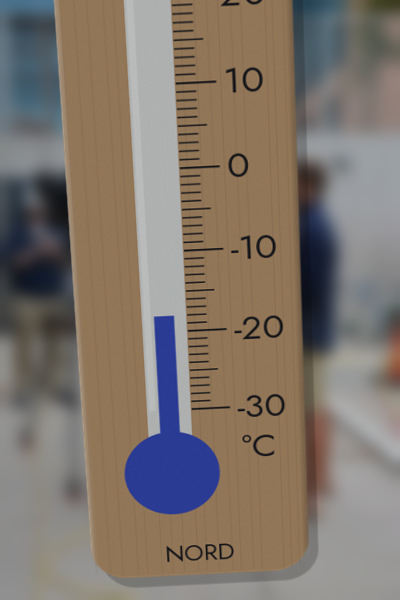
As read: value=-18 unit=°C
